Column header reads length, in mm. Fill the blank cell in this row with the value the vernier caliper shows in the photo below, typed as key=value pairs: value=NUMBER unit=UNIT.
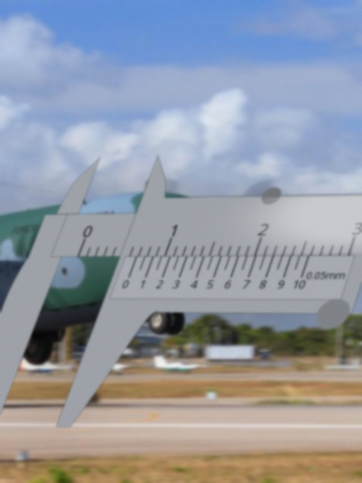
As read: value=6.8 unit=mm
